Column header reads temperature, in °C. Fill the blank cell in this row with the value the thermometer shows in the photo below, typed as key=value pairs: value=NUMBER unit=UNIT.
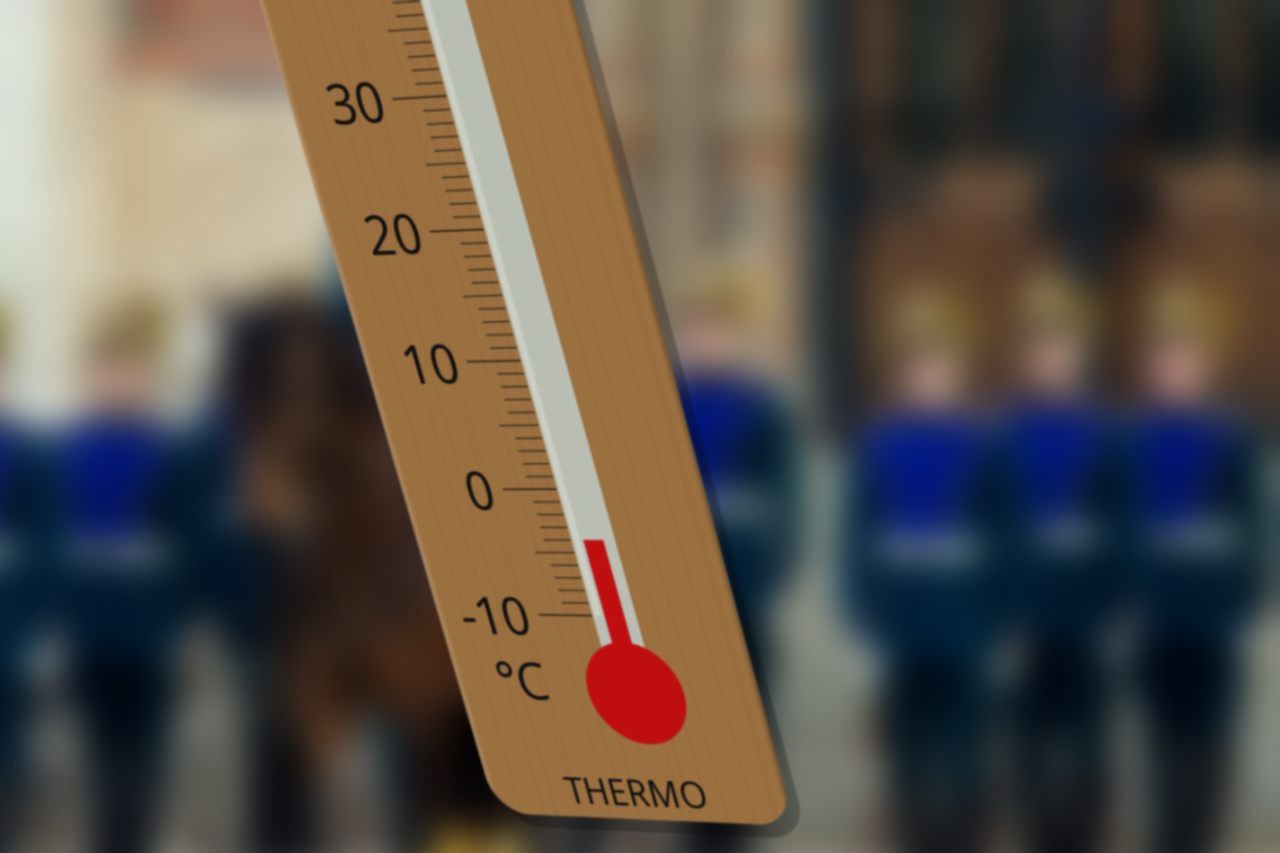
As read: value=-4 unit=°C
